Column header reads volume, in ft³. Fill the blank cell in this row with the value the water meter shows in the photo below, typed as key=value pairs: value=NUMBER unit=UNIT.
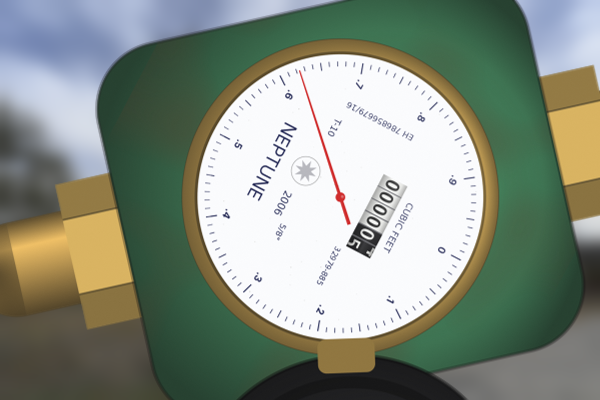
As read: value=4.62 unit=ft³
